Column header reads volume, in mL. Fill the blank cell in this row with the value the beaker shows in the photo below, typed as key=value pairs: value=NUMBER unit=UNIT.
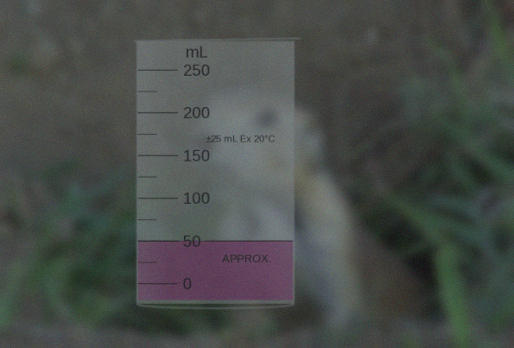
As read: value=50 unit=mL
